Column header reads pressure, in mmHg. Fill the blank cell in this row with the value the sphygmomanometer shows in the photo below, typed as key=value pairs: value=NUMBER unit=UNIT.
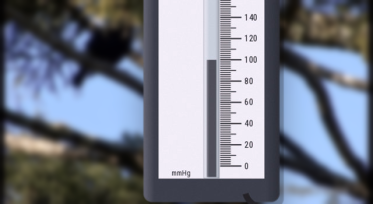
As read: value=100 unit=mmHg
